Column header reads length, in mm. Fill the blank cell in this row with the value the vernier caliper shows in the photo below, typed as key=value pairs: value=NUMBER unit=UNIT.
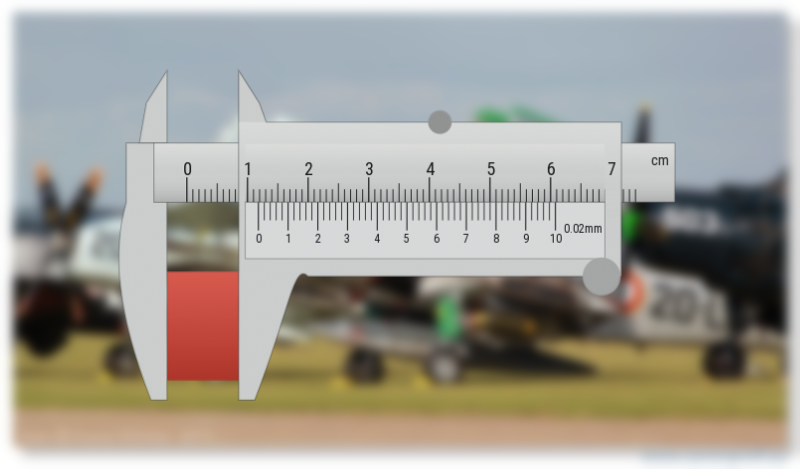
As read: value=11.8 unit=mm
